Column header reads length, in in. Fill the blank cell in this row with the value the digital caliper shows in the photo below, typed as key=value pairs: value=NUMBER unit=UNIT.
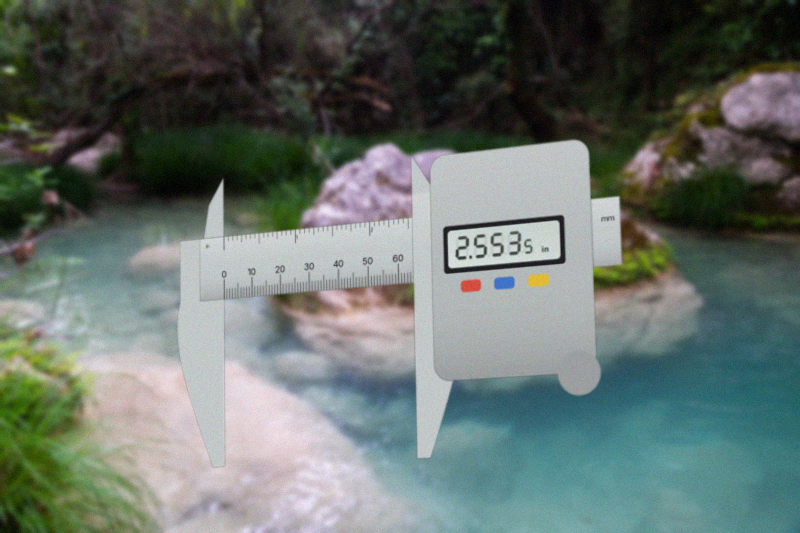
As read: value=2.5535 unit=in
